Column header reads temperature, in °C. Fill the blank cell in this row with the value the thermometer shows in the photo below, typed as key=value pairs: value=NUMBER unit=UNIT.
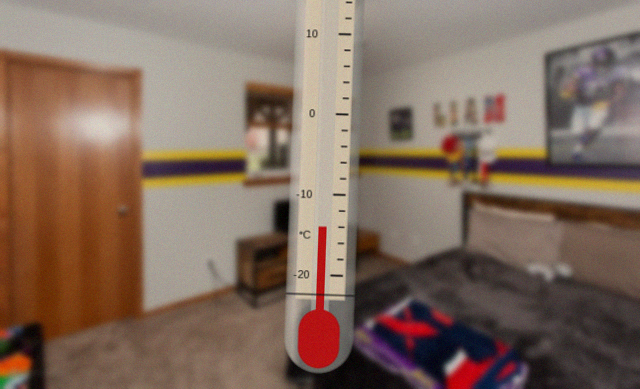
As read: value=-14 unit=°C
